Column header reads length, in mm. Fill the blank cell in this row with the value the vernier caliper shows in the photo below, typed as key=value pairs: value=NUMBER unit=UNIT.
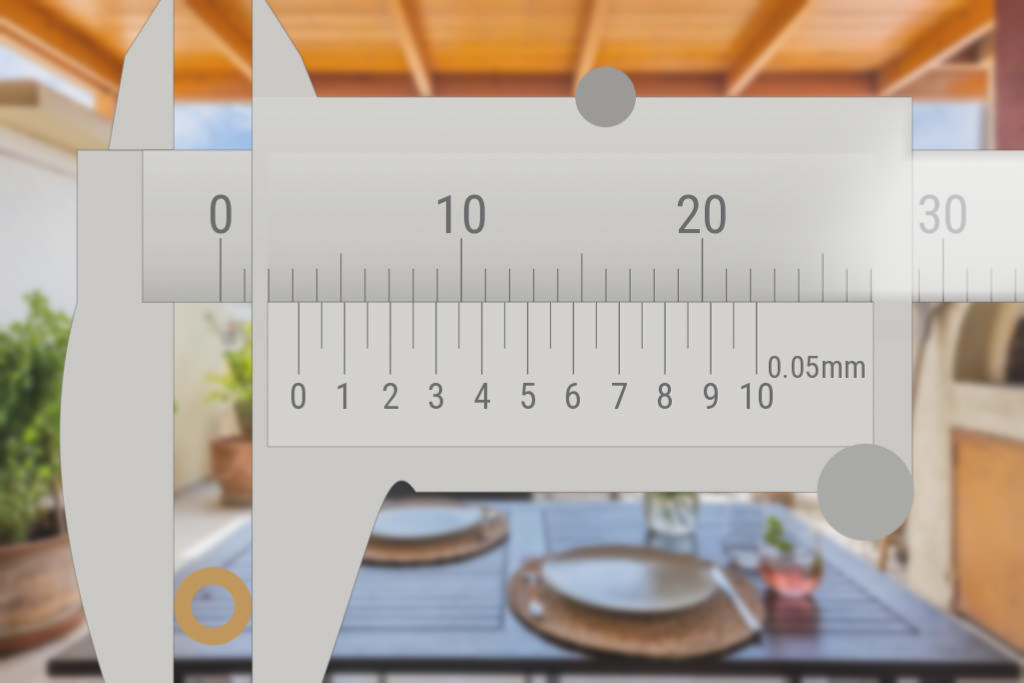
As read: value=3.25 unit=mm
